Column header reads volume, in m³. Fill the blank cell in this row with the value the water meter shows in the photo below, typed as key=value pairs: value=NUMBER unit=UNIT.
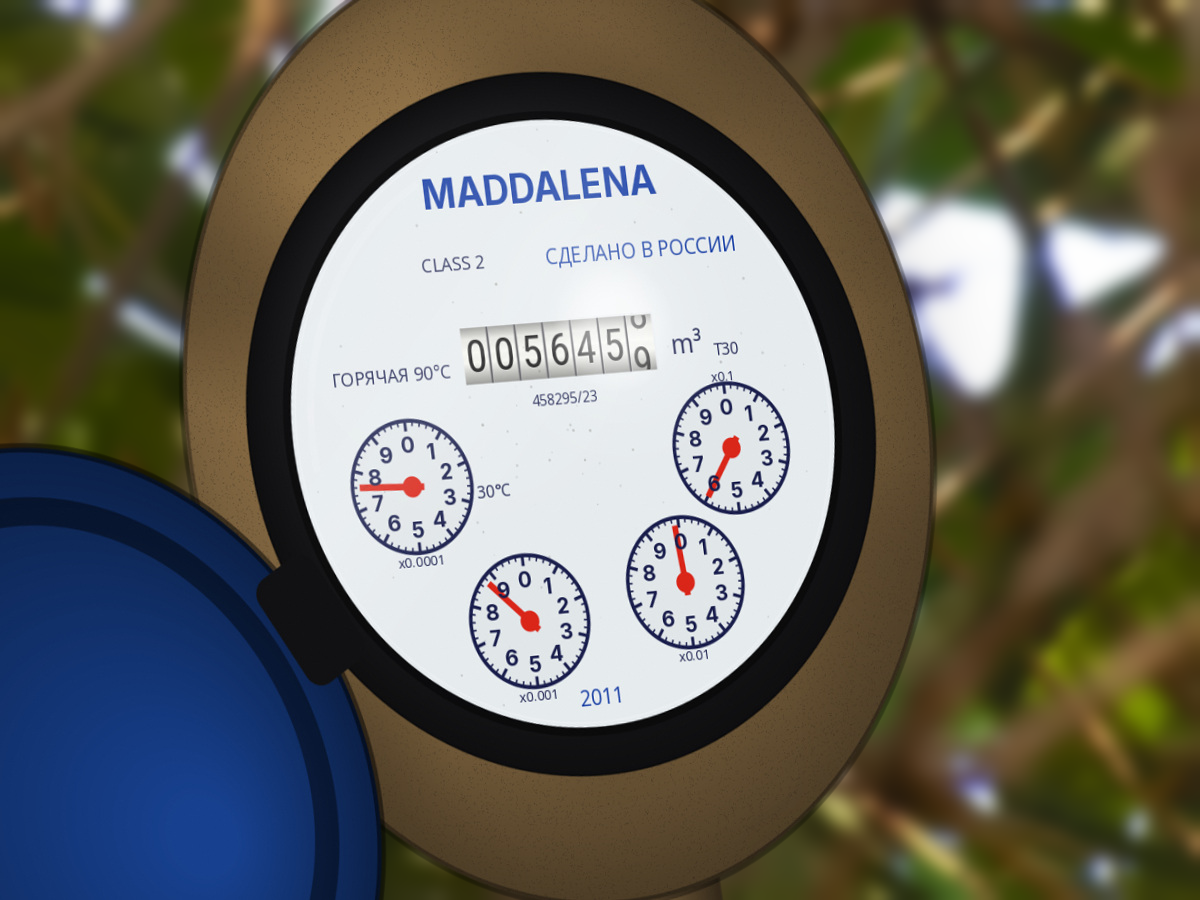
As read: value=56458.5987 unit=m³
